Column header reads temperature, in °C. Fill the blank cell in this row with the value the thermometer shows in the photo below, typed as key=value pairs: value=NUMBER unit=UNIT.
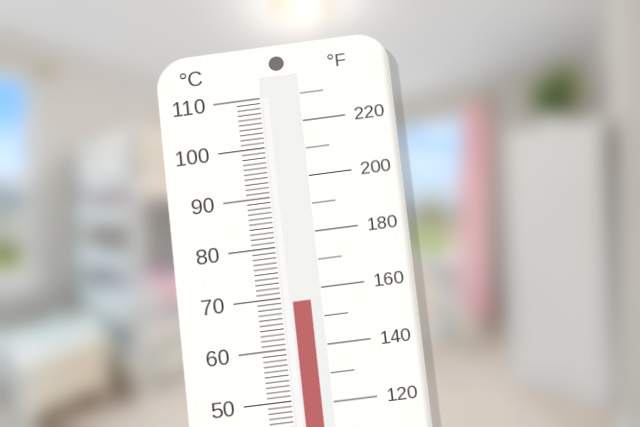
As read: value=69 unit=°C
